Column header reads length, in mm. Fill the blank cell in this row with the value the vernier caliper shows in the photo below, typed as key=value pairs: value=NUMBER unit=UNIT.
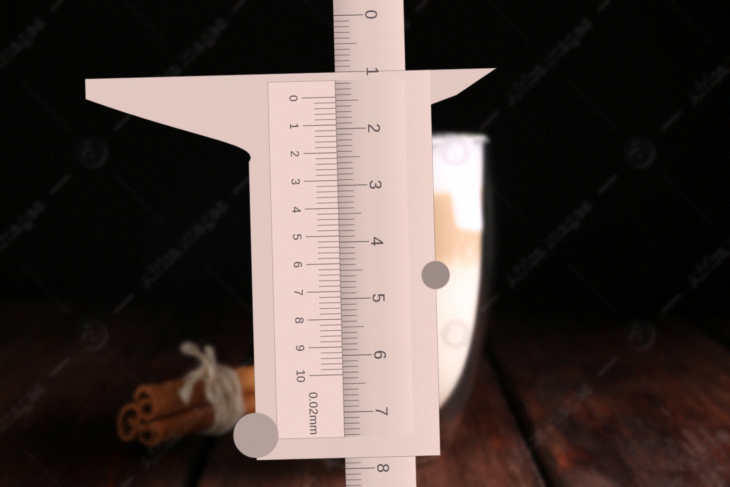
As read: value=14.4 unit=mm
